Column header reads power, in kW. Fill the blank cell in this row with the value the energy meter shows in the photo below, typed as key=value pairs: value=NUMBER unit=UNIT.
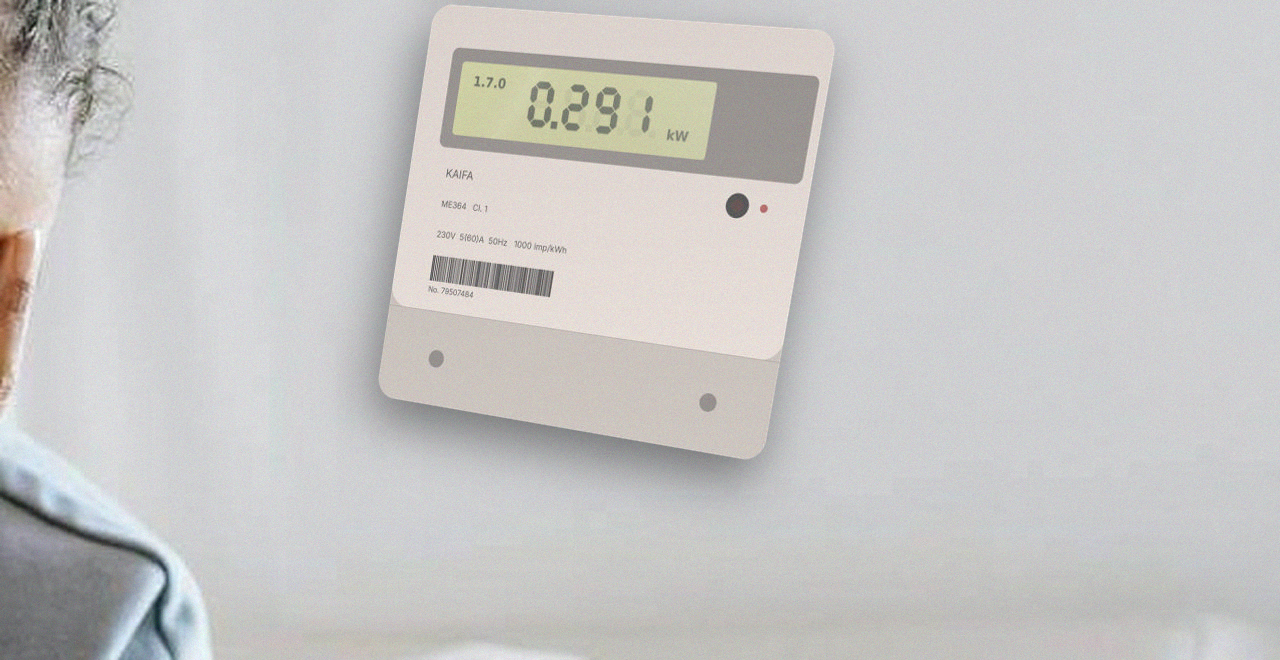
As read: value=0.291 unit=kW
